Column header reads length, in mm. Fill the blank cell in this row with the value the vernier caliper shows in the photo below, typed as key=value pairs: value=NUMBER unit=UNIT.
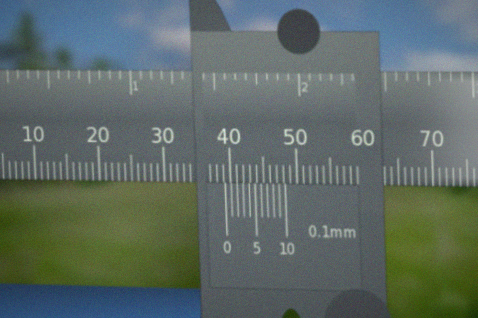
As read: value=39.2 unit=mm
